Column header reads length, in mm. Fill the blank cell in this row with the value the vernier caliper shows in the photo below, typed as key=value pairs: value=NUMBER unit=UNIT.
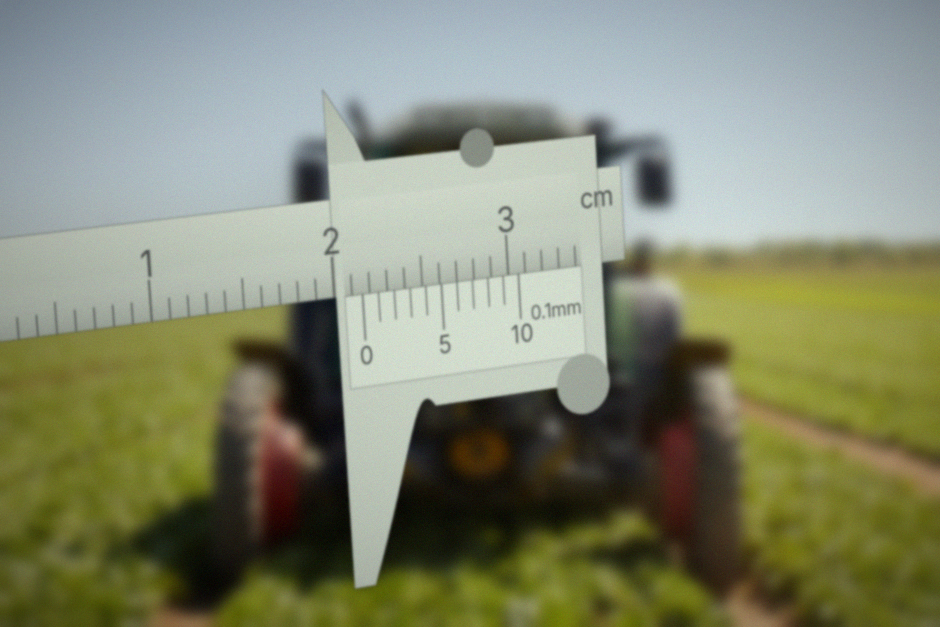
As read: value=21.6 unit=mm
